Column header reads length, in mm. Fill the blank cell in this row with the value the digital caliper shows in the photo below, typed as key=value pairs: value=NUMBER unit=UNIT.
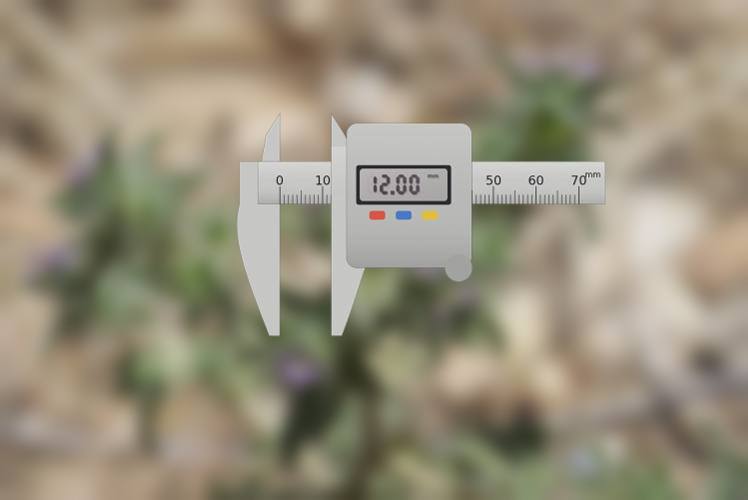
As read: value=12.00 unit=mm
